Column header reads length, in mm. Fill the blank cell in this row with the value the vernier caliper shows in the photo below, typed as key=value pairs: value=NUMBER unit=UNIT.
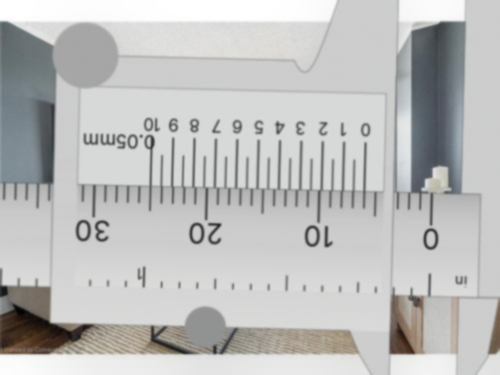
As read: value=6.0 unit=mm
